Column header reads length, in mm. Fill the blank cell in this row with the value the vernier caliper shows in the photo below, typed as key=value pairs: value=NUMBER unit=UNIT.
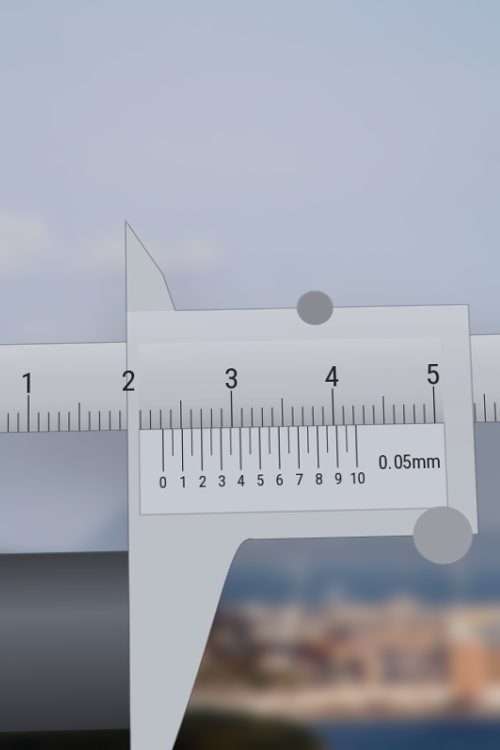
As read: value=23.2 unit=mm
